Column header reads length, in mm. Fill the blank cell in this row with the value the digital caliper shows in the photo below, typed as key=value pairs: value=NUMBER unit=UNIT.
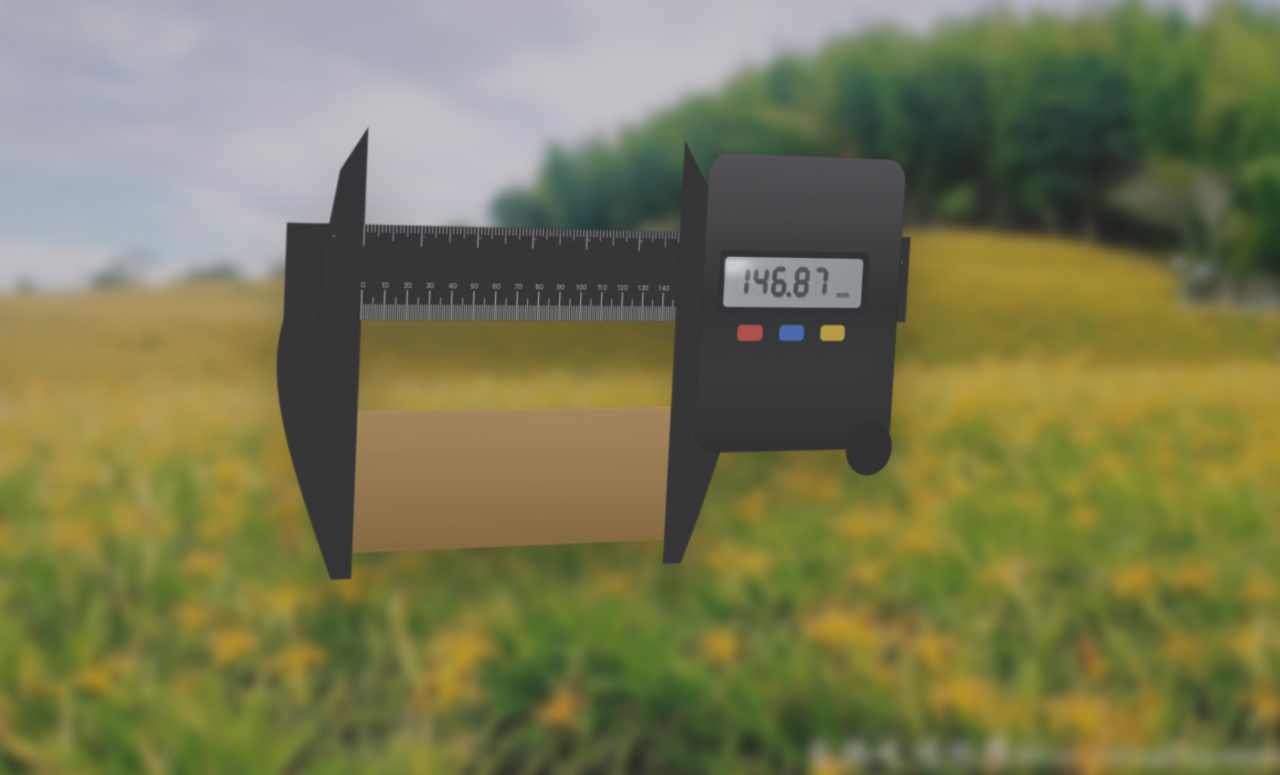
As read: value=146.87 unit=mm
